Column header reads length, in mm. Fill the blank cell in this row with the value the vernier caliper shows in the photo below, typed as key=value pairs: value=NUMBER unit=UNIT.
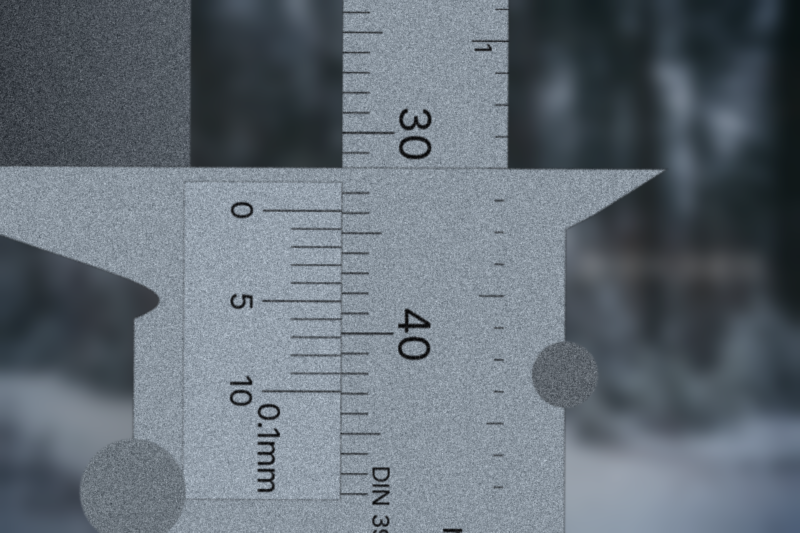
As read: value=33.9 unit=mm
